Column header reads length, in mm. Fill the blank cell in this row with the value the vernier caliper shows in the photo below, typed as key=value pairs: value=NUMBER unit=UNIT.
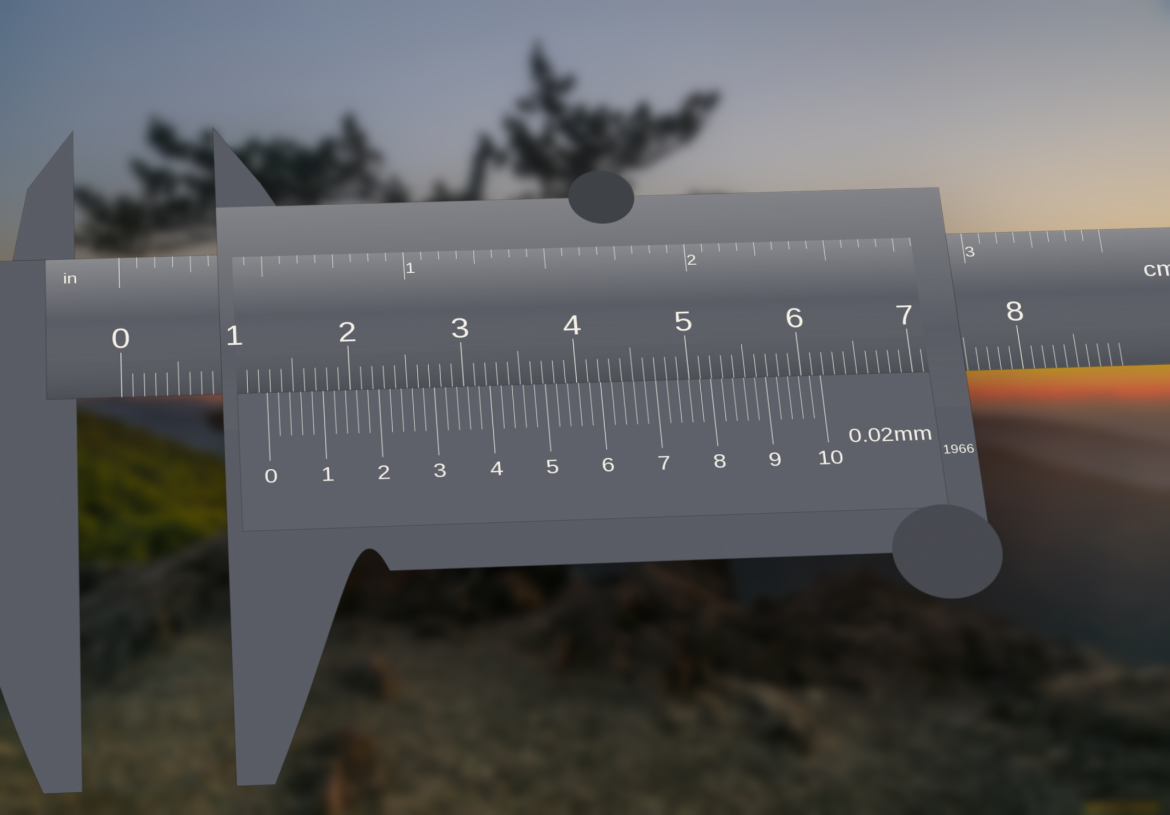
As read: value=12.7 unit=mm
